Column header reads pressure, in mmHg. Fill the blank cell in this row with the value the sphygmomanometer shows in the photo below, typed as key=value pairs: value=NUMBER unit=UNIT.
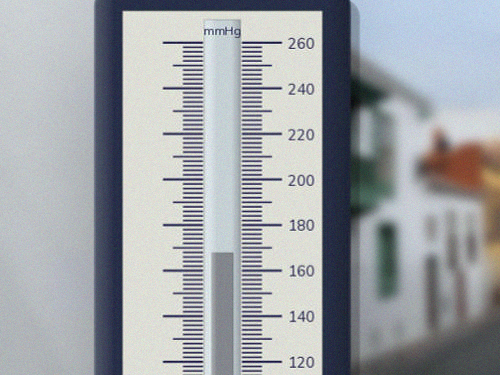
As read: value=168 unit=mmHg
